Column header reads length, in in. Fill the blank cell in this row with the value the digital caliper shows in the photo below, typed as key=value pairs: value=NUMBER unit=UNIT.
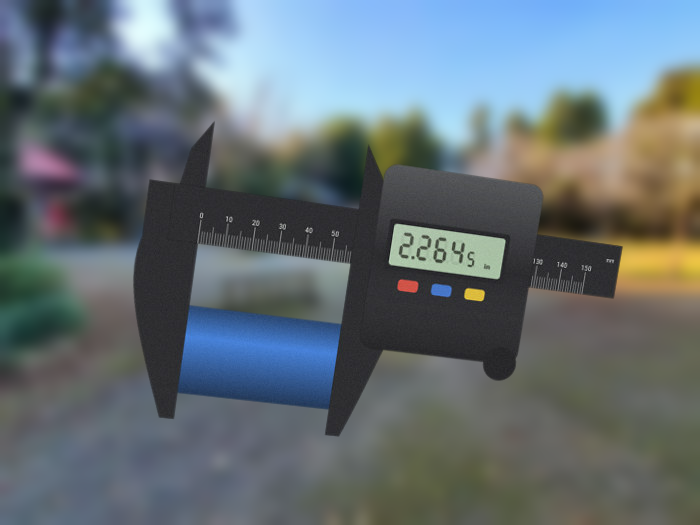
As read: value=2.2645 unit=in
